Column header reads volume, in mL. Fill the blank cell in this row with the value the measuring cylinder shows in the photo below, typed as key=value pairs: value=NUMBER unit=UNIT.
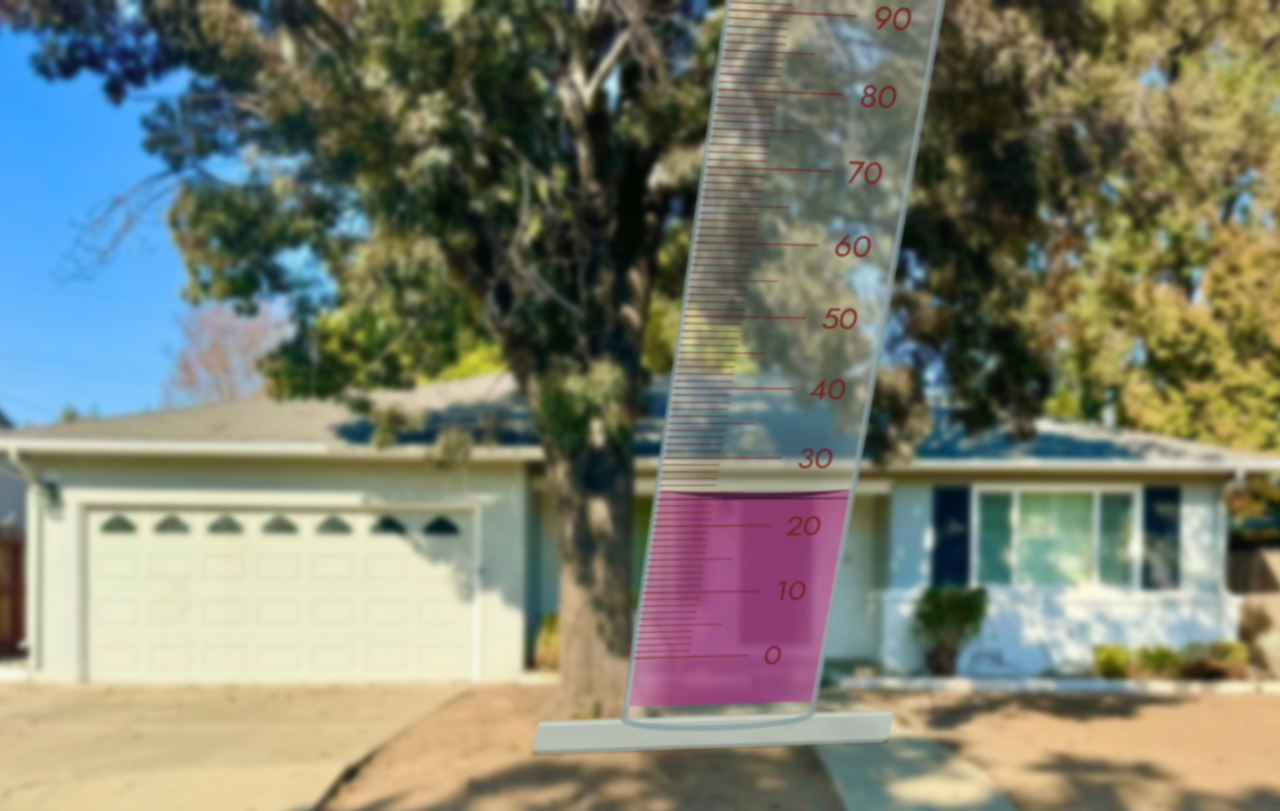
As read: value=24 unit=mL
